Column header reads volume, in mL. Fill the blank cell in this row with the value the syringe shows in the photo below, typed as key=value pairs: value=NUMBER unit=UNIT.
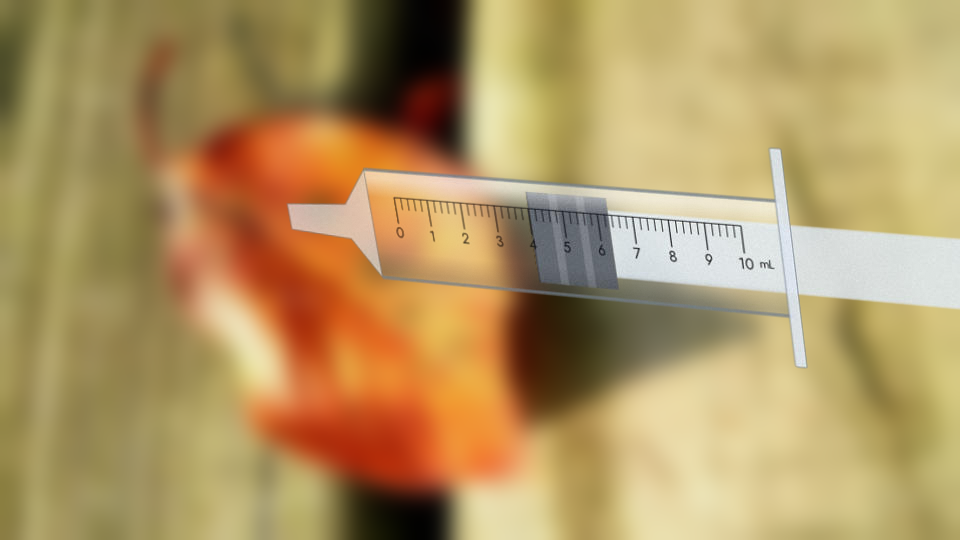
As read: value=4 unit=mL
